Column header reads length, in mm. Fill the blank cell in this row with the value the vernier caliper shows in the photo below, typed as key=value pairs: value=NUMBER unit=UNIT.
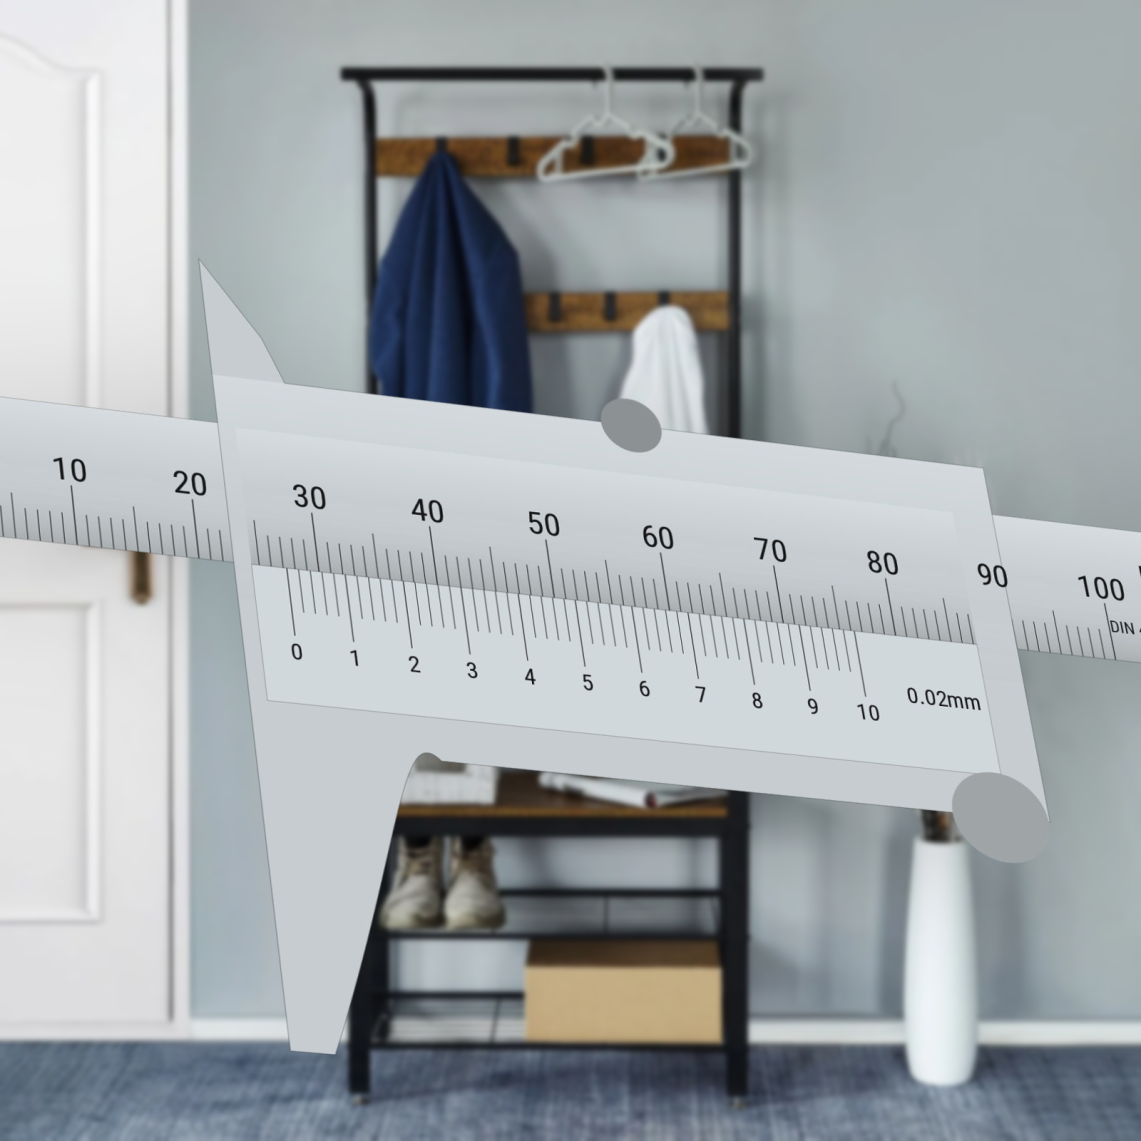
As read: value=27.3 unit=mm
